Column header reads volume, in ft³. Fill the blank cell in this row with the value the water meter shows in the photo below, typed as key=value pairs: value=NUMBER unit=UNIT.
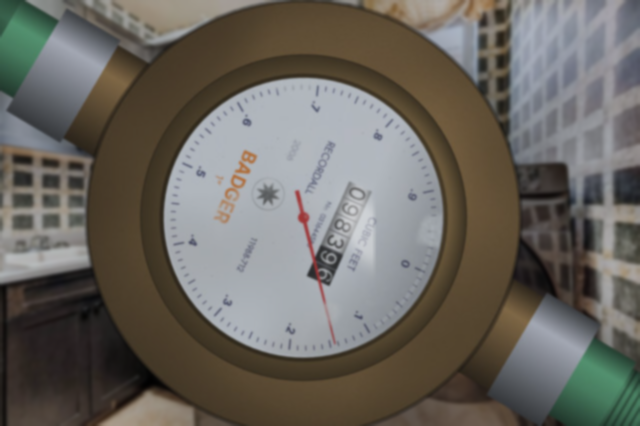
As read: value=98396.14 unit=ft³
